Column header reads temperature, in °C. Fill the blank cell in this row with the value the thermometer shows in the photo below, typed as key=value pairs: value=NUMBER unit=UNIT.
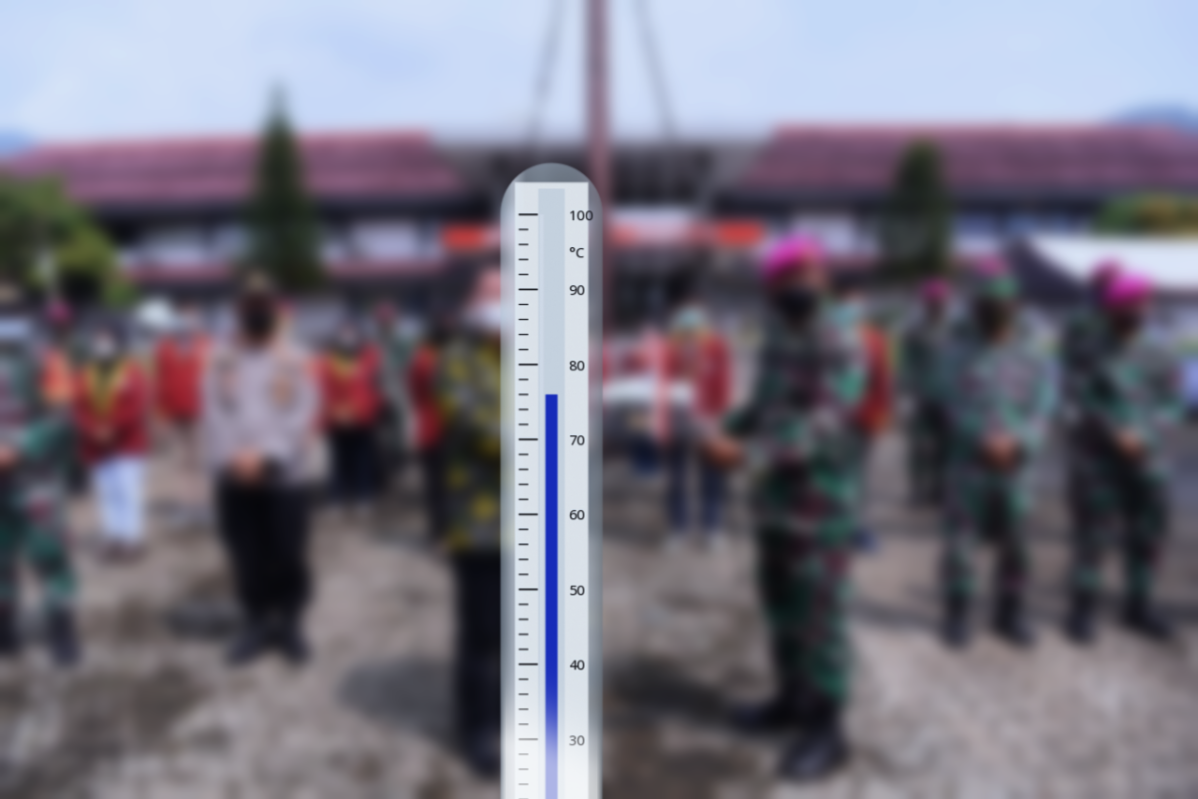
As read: value=76 unit=°C
